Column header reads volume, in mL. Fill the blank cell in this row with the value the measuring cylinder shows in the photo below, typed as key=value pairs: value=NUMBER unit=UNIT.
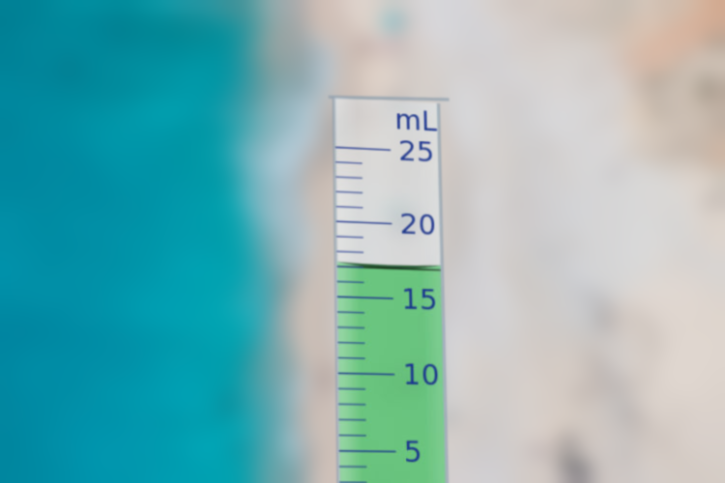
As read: value=17 unit=mL
